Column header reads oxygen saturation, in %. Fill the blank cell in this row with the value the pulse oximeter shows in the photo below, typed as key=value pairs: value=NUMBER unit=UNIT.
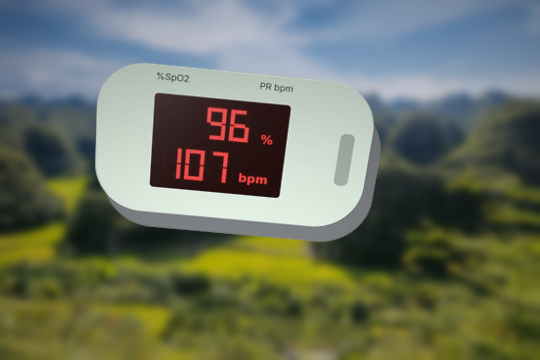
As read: value=96 unit=%
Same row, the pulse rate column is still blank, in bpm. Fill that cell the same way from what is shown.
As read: value=107 unit=bpm
